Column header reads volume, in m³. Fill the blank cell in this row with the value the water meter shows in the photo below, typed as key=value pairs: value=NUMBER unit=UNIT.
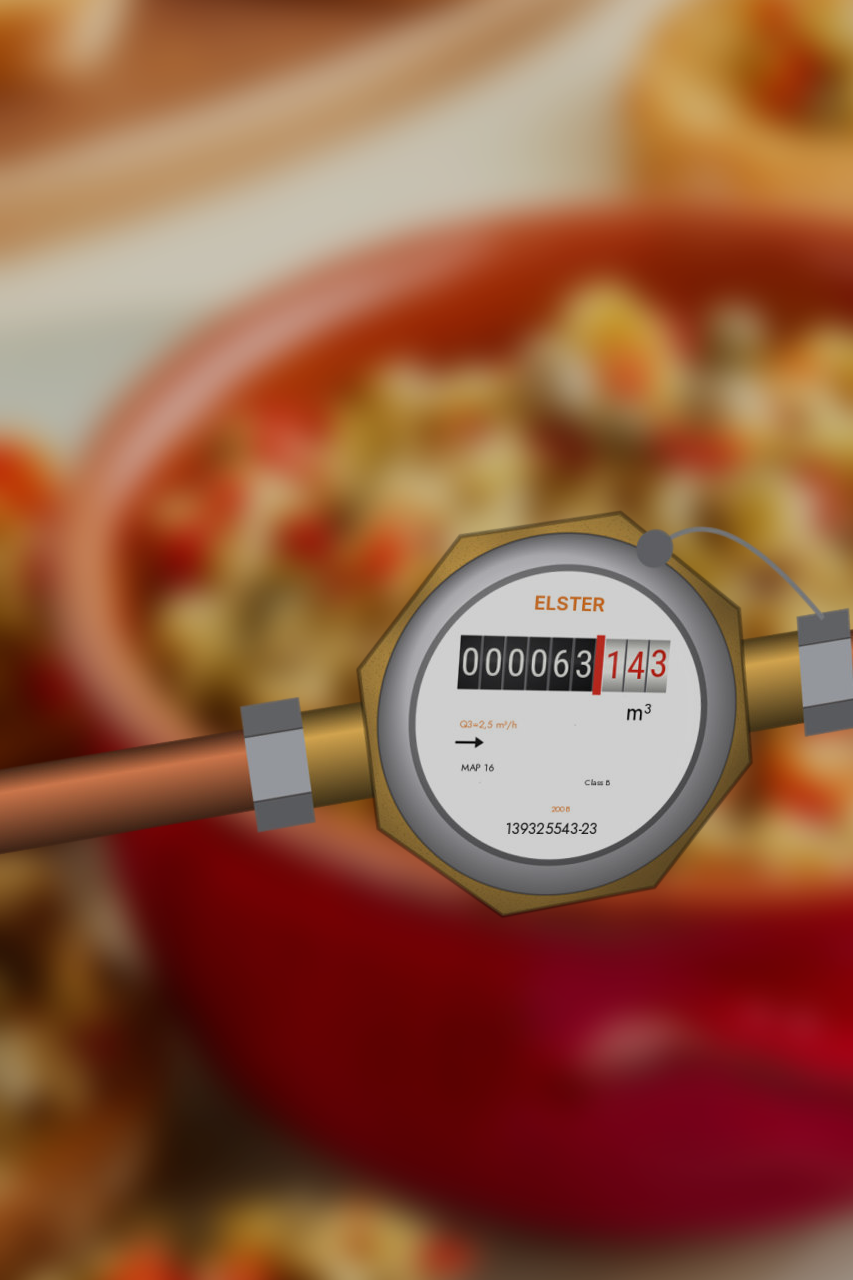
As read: value=63.143 unit=m³
